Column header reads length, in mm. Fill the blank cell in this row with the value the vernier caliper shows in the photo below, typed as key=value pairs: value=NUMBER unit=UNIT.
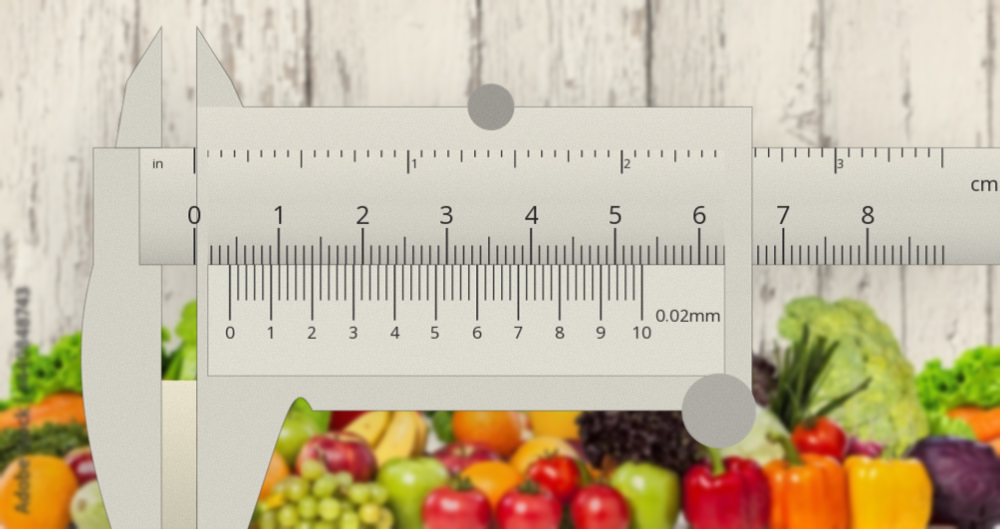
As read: value=4.2 unit=mm
